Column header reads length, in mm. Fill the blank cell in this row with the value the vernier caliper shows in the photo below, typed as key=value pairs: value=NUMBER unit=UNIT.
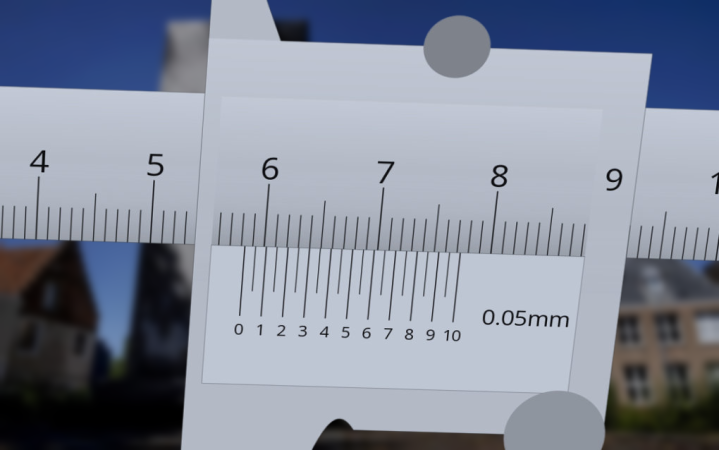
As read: value=58.3 unit=mm
